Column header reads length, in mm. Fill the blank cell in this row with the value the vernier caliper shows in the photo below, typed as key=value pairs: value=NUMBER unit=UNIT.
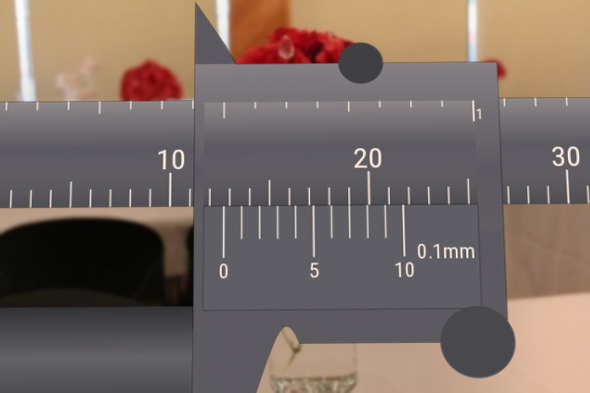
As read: value=12.7 unit=mm
